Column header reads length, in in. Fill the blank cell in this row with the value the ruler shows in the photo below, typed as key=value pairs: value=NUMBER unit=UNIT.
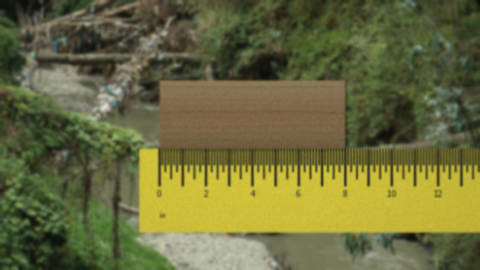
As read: value=8 unit=in
